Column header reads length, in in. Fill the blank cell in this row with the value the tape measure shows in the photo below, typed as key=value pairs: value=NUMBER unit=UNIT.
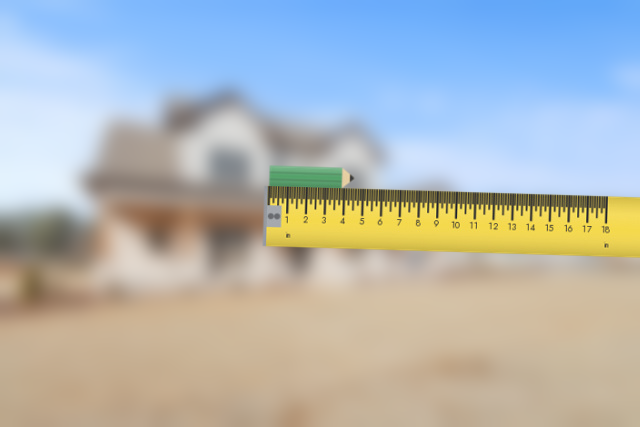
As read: value=4.5 unit=in
